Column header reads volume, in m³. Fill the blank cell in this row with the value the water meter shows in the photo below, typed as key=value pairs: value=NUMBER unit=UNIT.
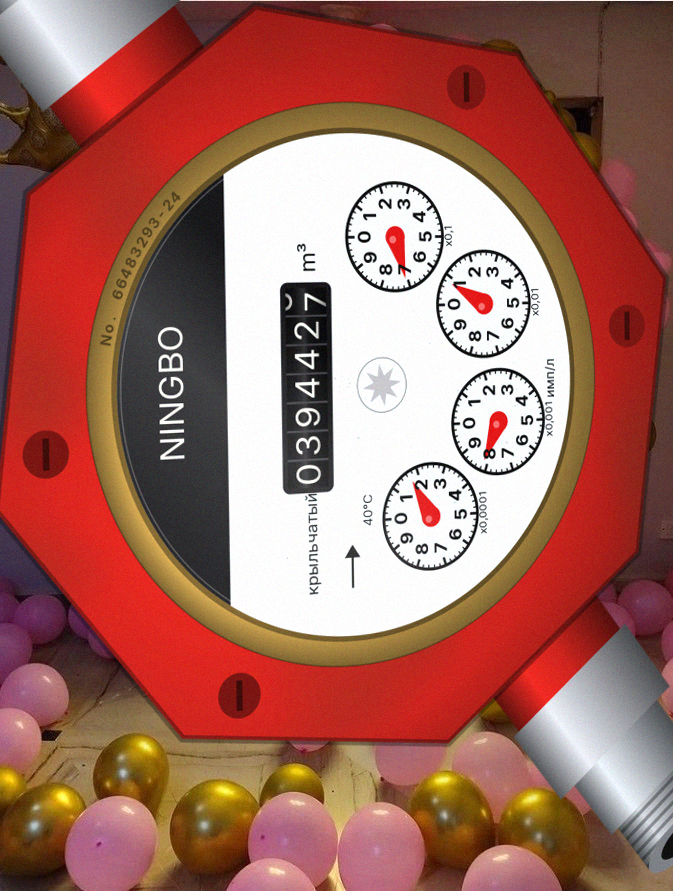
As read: value=394426.7081 unit=m³
